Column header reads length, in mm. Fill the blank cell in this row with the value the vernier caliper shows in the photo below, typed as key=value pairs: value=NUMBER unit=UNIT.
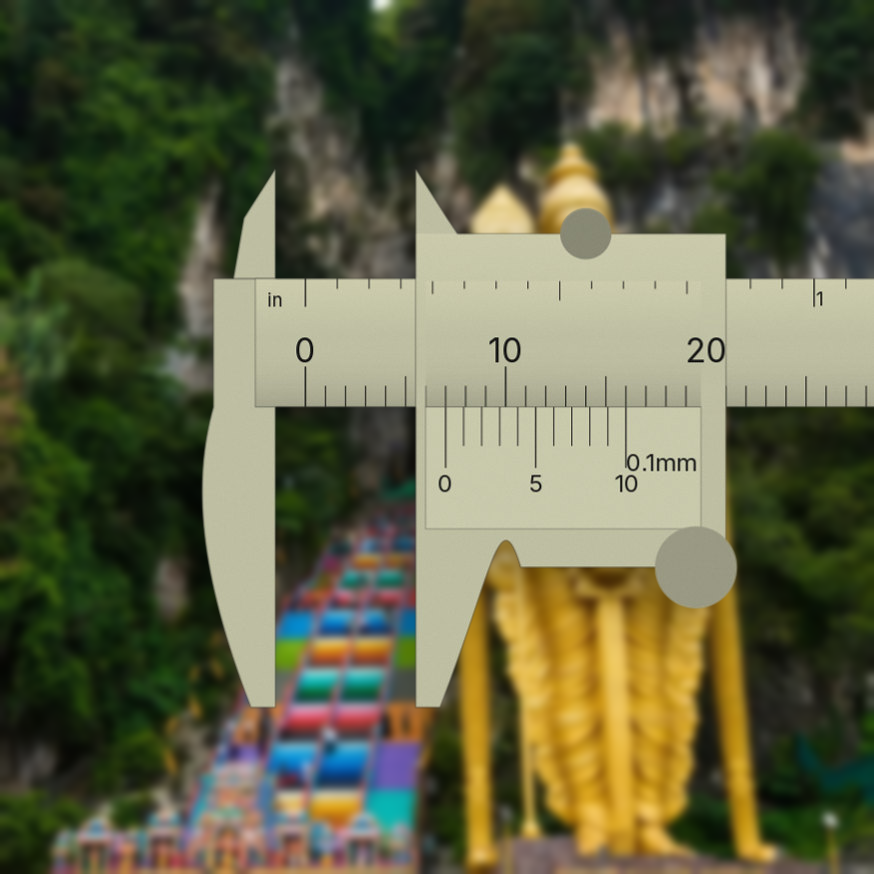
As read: value=7.0 unit=mm
